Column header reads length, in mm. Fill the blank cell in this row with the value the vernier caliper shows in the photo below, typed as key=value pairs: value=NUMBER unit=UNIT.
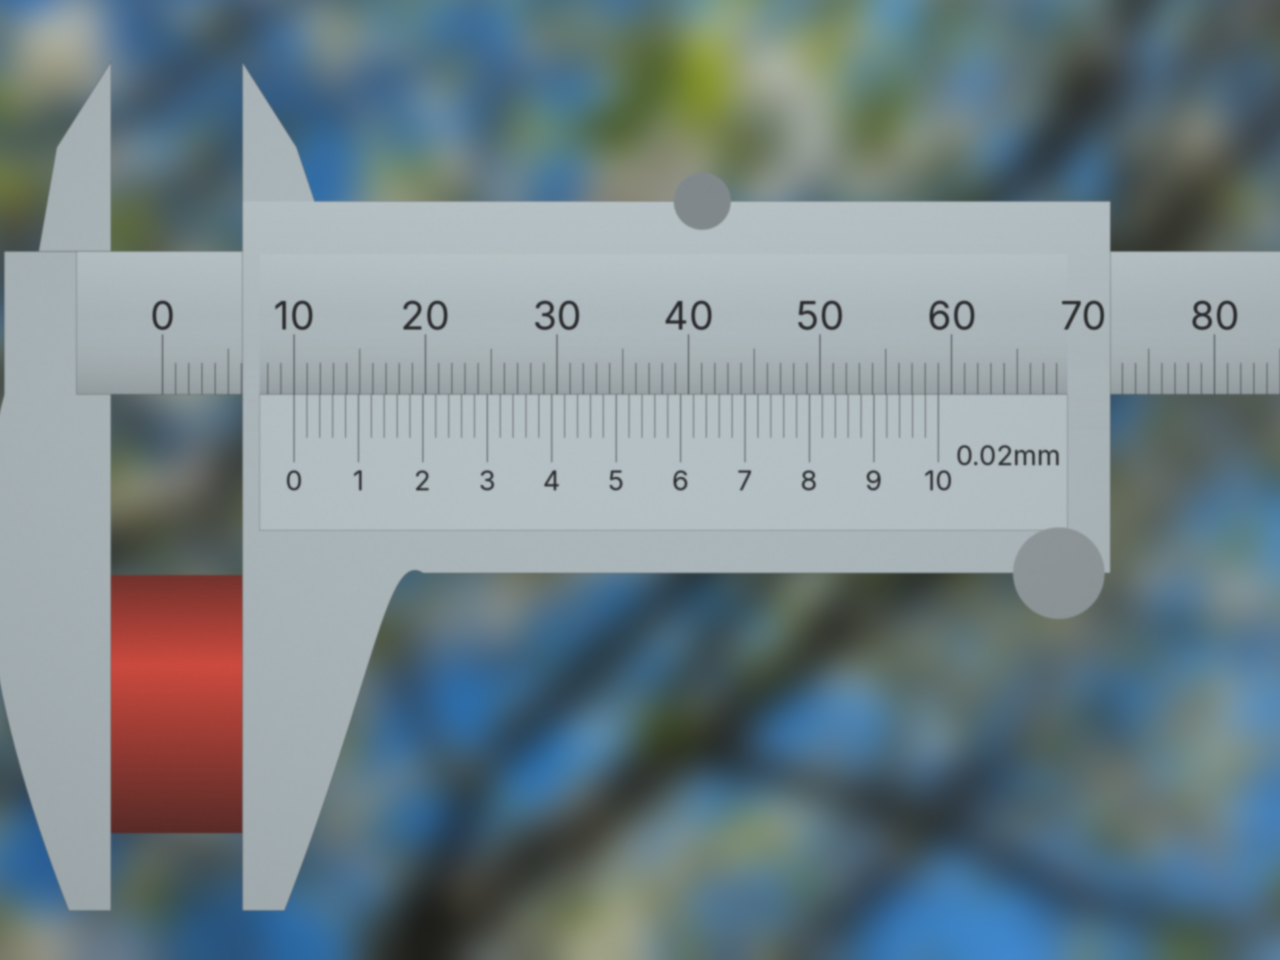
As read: value=10.0 unit=mm
